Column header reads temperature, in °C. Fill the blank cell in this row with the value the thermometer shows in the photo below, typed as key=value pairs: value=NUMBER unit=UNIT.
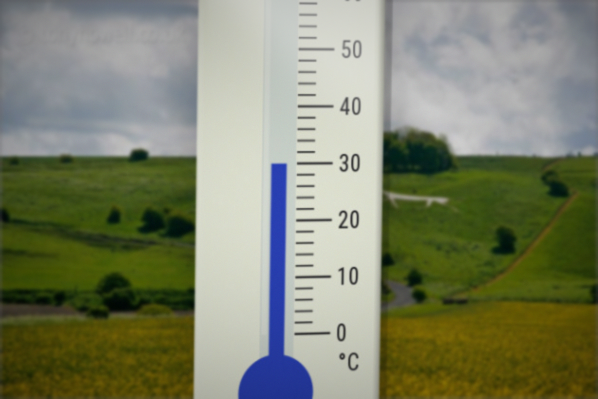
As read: value=30 unit=°C
